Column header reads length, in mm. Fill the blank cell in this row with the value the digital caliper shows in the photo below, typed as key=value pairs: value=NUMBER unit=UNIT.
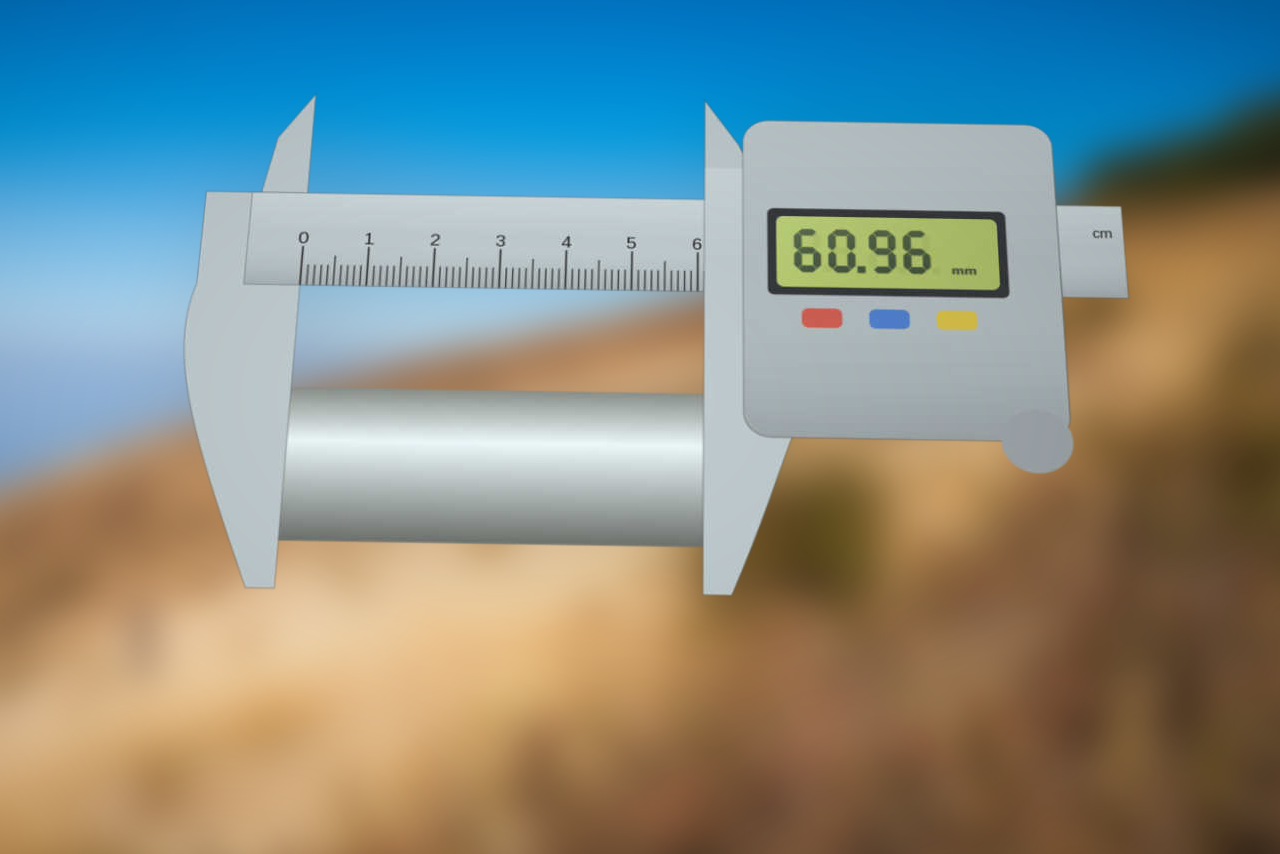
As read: value=60.96 unit=mm
